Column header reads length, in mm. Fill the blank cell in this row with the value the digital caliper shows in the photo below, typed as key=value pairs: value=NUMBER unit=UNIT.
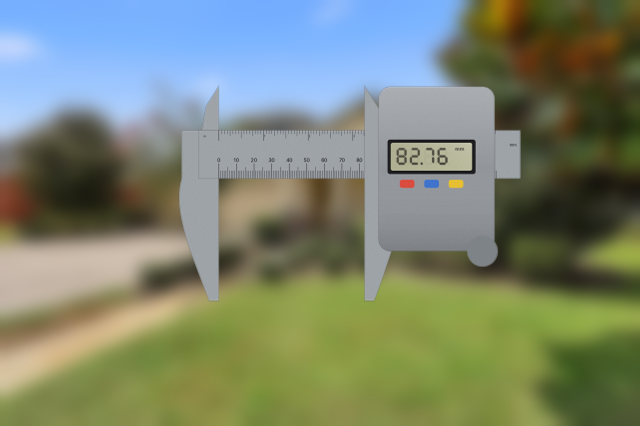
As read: value=82.76 unit=mm
